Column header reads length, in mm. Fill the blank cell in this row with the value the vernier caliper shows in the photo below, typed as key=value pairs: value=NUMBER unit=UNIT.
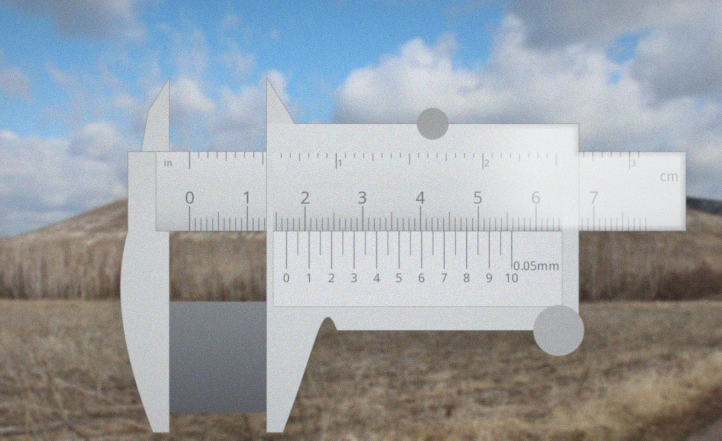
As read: value=16.8 unit=mm
